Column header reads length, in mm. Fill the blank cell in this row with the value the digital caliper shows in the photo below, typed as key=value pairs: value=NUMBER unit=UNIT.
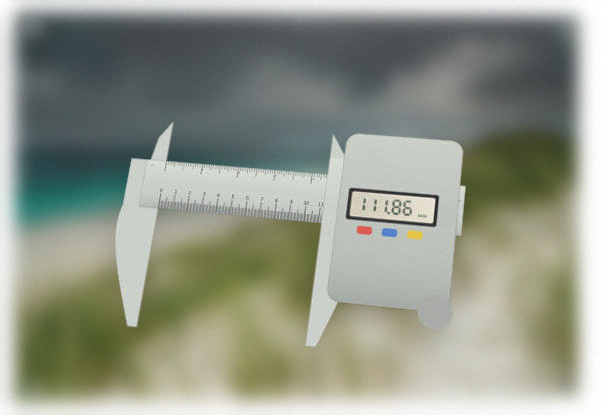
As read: value=111.86 unit=mm
